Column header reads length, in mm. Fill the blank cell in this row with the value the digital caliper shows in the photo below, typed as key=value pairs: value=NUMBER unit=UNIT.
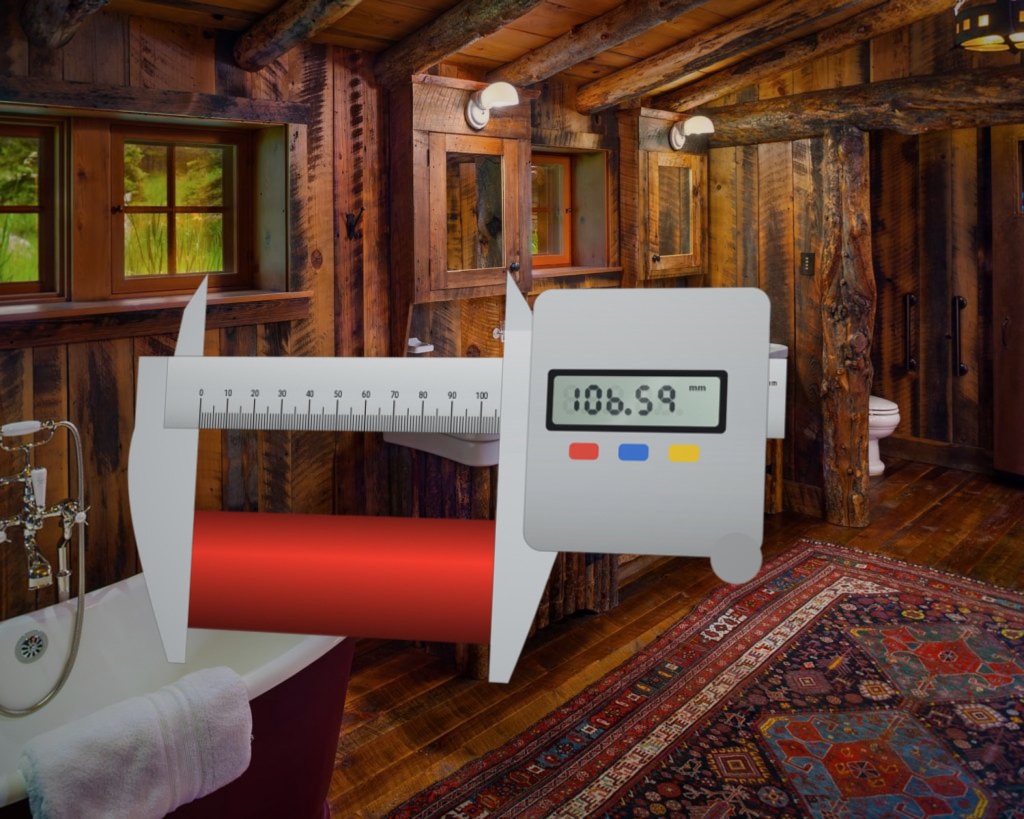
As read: value=106.59 unit=mm
